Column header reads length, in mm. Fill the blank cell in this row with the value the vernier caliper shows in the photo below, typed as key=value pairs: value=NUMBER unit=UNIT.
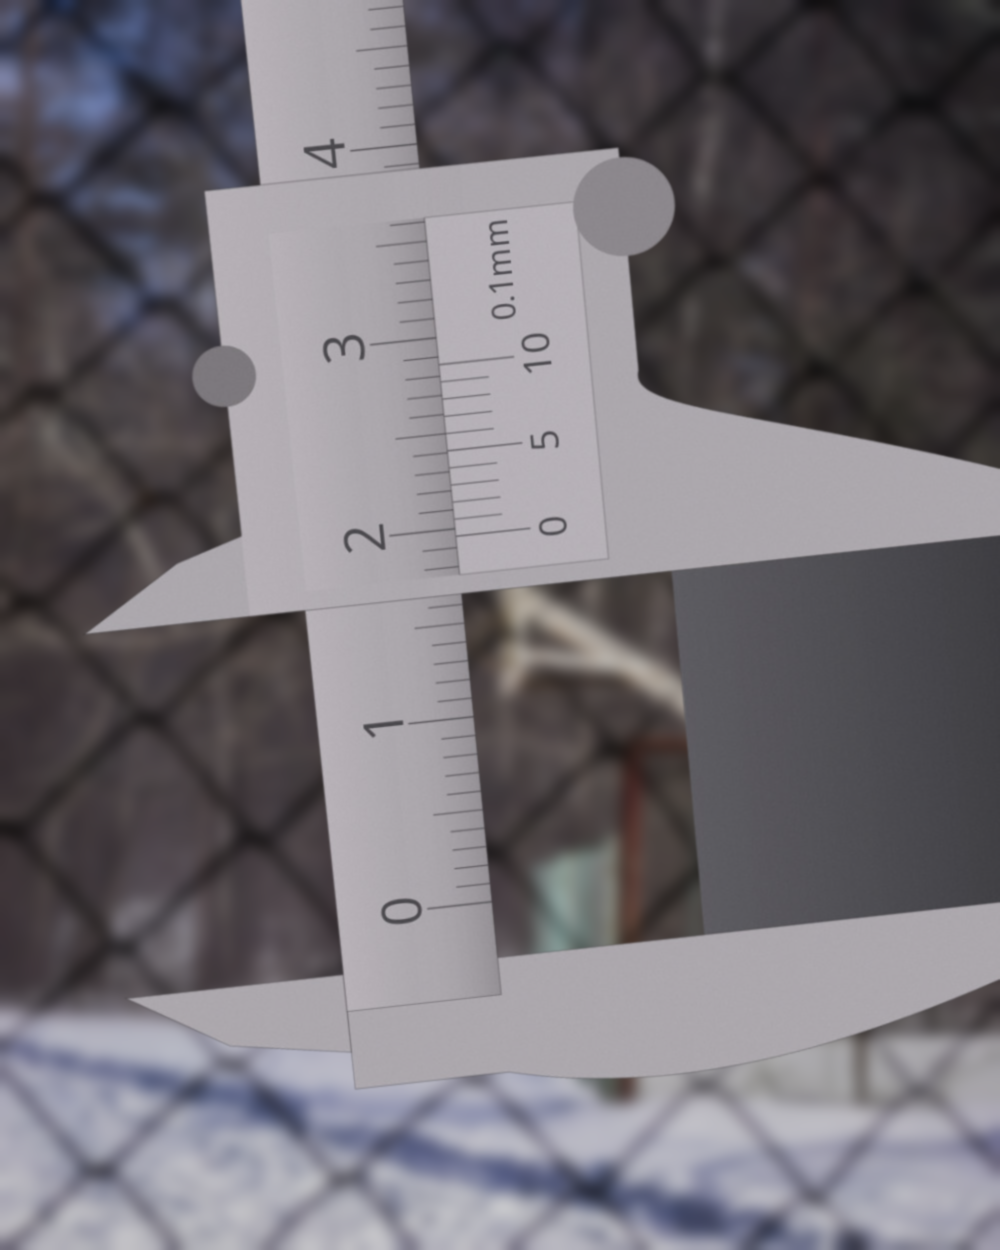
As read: value=19.6 unit=mm
